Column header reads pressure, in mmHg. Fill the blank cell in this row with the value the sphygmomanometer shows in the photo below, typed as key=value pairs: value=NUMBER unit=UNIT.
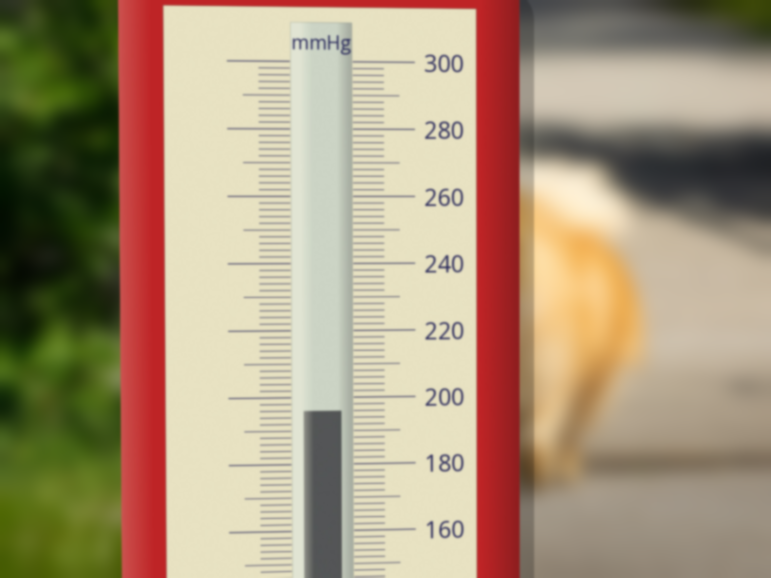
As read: value=196 unit=mmHg
